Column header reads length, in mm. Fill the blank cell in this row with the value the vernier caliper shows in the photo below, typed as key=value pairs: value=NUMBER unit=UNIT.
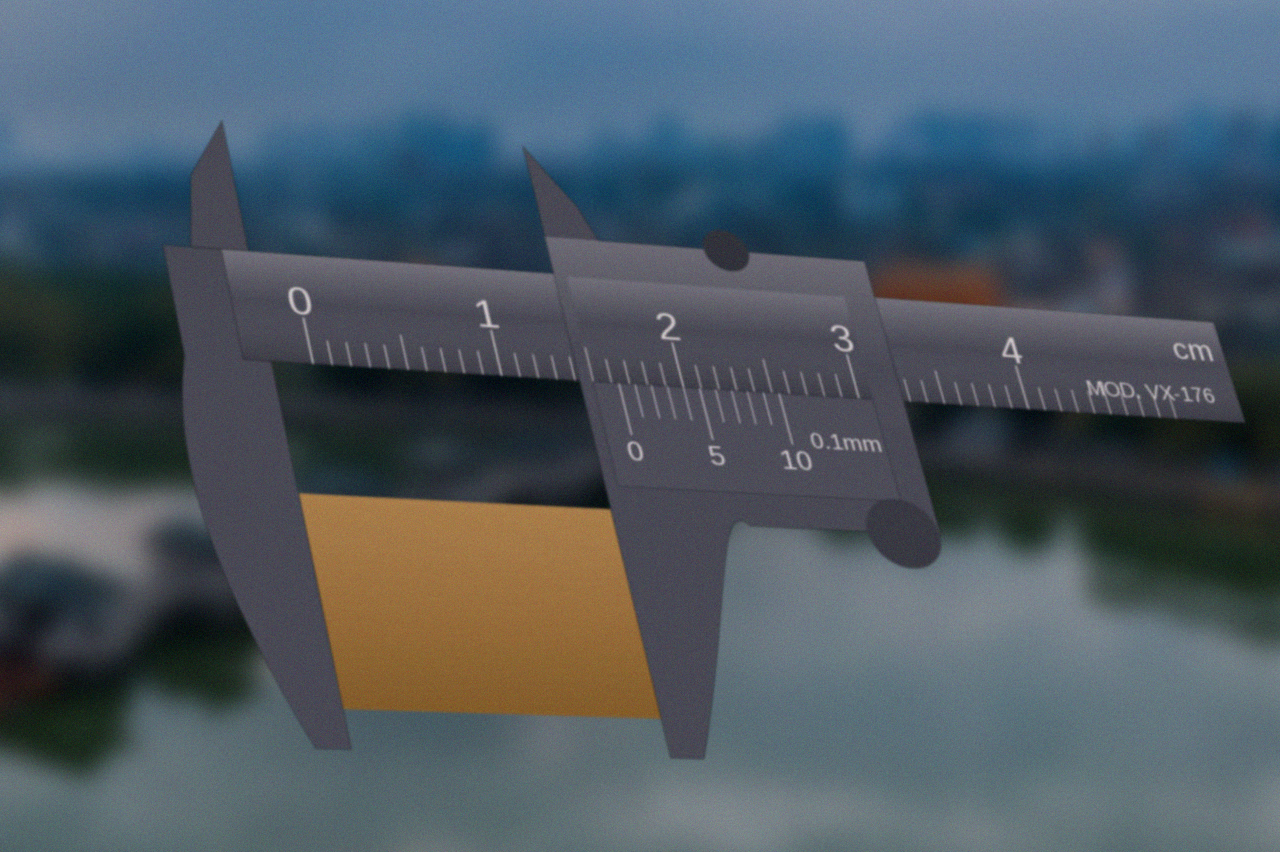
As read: value=16.4 unit=mm
